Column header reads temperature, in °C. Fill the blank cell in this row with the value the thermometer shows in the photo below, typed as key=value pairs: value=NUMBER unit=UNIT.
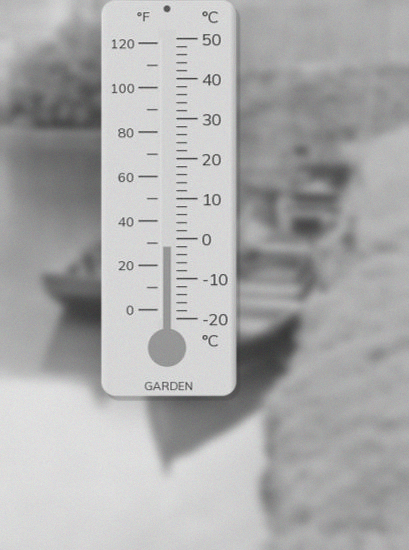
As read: value=-2 unit=°C
